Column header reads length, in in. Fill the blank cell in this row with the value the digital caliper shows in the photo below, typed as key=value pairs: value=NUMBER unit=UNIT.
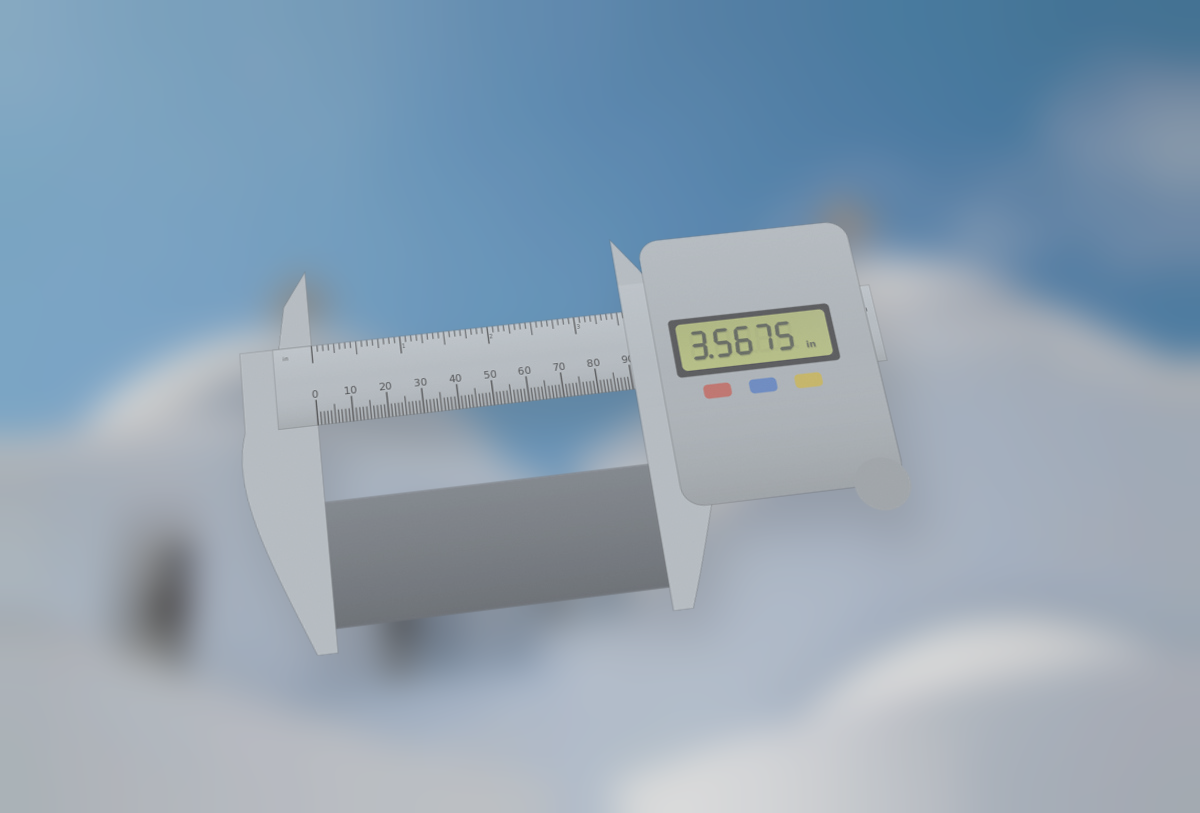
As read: value=3.5675 unit=in
